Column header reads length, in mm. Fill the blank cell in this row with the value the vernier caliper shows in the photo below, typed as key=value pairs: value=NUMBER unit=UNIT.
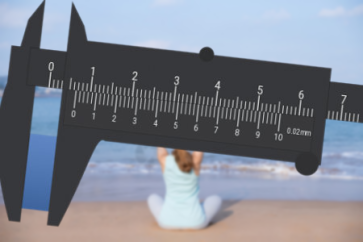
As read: value=6.5 unit=mm
